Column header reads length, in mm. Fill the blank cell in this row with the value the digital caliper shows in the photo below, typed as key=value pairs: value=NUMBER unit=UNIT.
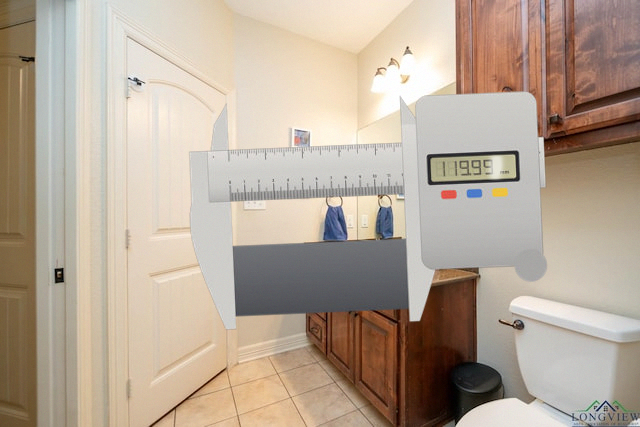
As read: value=119.99 unit=mm
